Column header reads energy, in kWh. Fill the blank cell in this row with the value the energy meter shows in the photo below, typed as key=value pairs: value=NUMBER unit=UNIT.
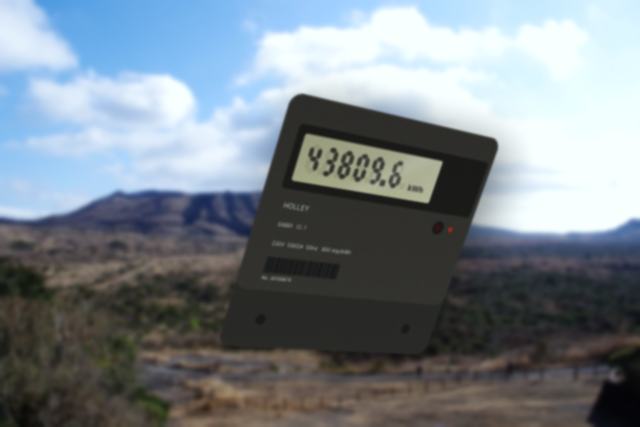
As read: value=43809.6 unit=kWh
